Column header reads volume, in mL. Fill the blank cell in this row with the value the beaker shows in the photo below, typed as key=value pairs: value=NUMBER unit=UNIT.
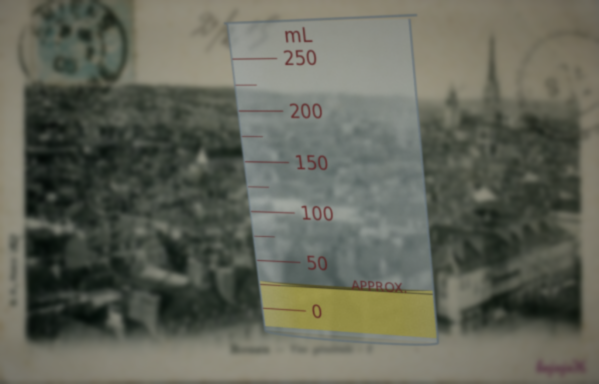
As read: value=25 unit=mL
